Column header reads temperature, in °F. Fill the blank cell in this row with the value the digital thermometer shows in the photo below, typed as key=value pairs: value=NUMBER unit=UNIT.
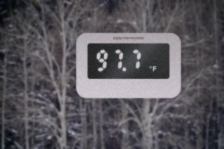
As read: value=97.7 unit=°F
